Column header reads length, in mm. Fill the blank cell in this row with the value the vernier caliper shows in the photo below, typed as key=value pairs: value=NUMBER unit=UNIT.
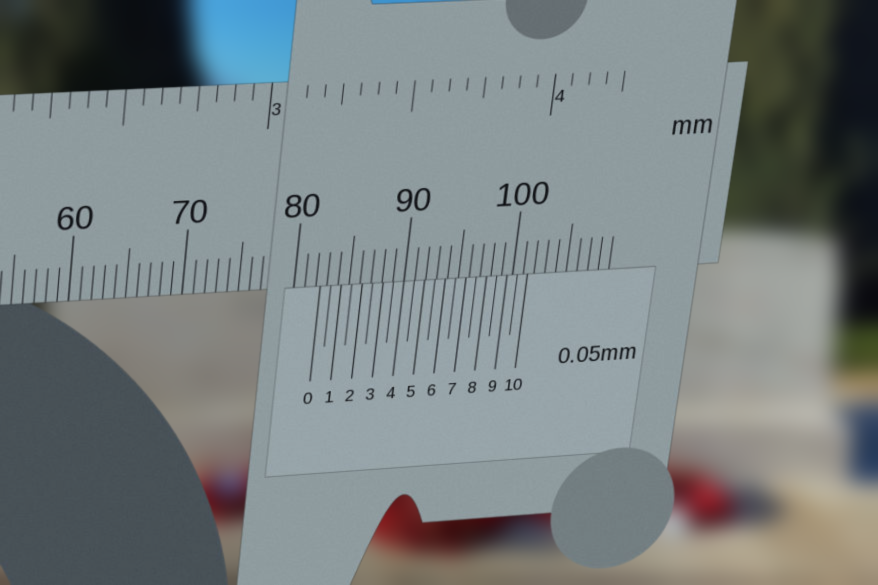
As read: value=82.4 unit=mm
